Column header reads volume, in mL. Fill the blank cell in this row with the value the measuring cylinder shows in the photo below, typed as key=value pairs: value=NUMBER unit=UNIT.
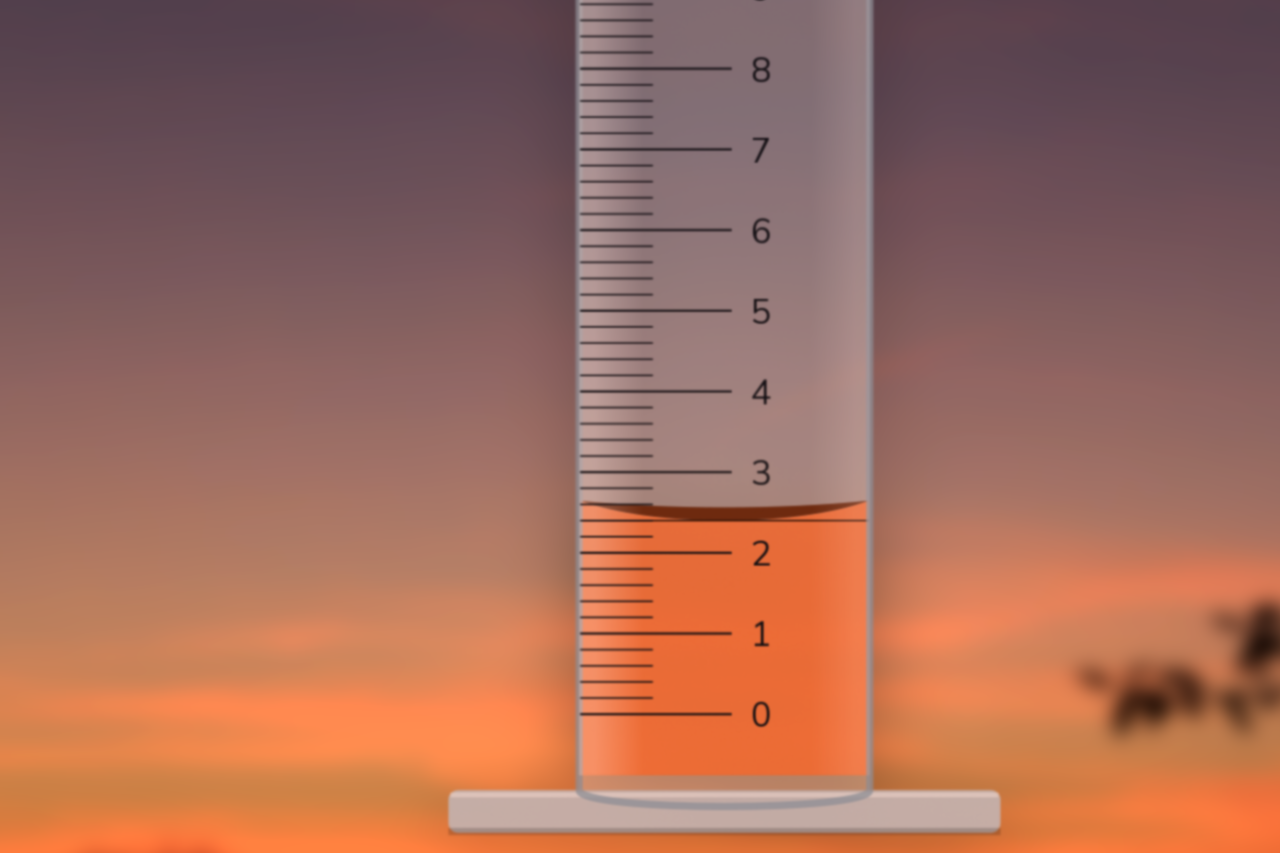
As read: value=2.4 unit=mL
